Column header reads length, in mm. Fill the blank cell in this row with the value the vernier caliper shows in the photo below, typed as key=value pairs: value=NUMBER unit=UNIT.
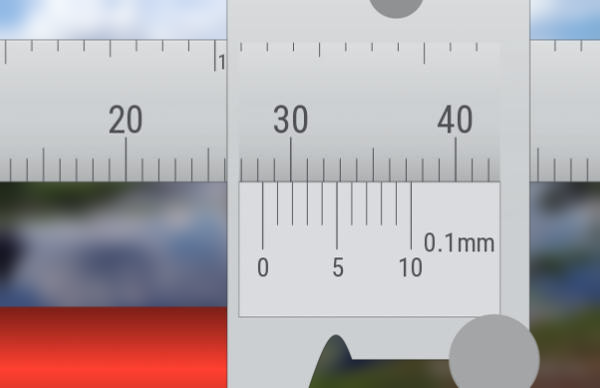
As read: value=28.3 unit=mm
